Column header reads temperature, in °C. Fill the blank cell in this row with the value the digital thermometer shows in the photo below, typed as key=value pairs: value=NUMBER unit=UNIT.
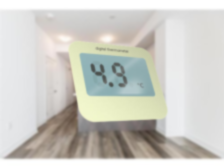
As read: value=4.9 unit=°C
